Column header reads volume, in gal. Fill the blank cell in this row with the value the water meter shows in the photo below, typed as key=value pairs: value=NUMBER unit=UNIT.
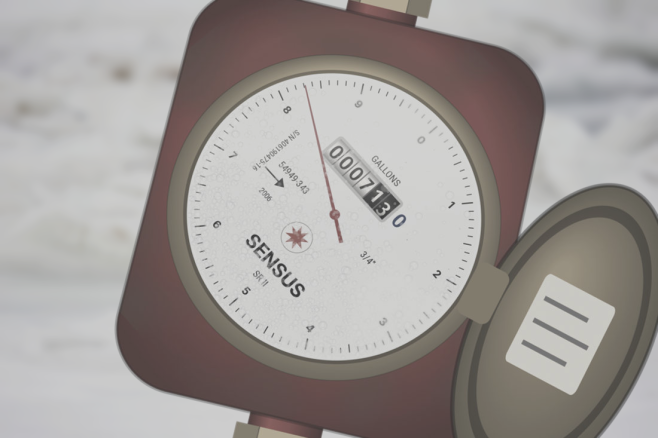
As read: value=7128.3 unit=gal
